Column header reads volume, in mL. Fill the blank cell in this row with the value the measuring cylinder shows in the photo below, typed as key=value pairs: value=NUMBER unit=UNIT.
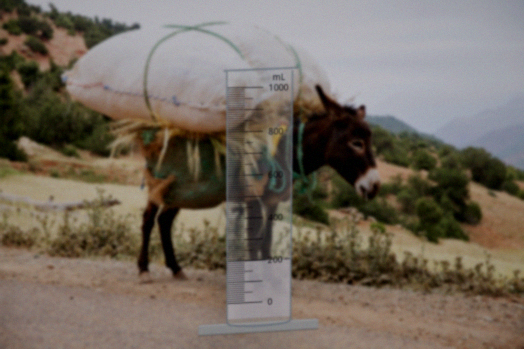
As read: value=200 unit=mL
